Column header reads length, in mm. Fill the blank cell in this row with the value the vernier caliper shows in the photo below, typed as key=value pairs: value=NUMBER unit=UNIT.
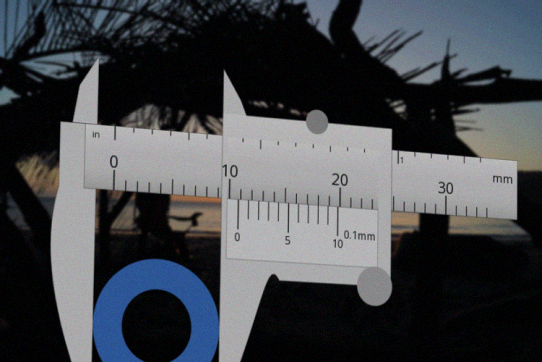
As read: value=10.8 unit=mm
